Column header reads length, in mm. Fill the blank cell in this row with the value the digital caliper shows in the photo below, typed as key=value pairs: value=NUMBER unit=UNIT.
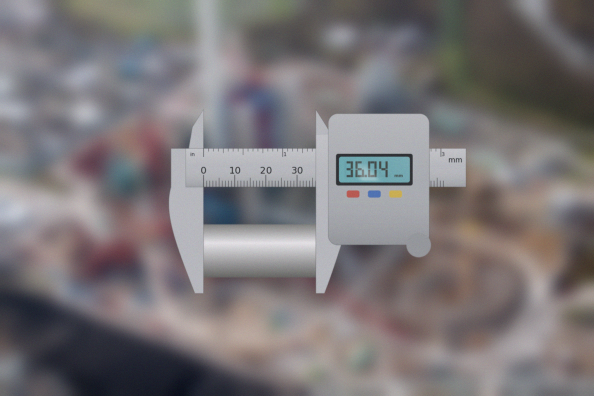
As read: value=36.04 unit=mm
